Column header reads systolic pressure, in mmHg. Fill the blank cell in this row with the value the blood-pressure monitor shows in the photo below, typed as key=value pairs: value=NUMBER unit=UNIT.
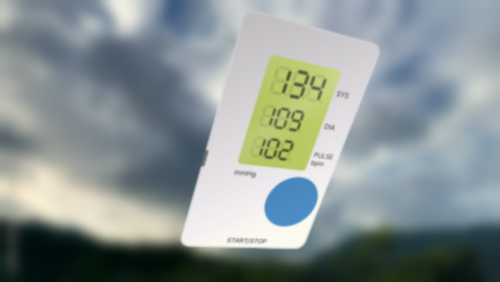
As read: value=134 unit=mmHg
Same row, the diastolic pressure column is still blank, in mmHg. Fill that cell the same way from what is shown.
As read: value=109 unit=mmHg
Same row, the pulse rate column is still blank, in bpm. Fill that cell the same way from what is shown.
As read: value=102 unit=bpm
